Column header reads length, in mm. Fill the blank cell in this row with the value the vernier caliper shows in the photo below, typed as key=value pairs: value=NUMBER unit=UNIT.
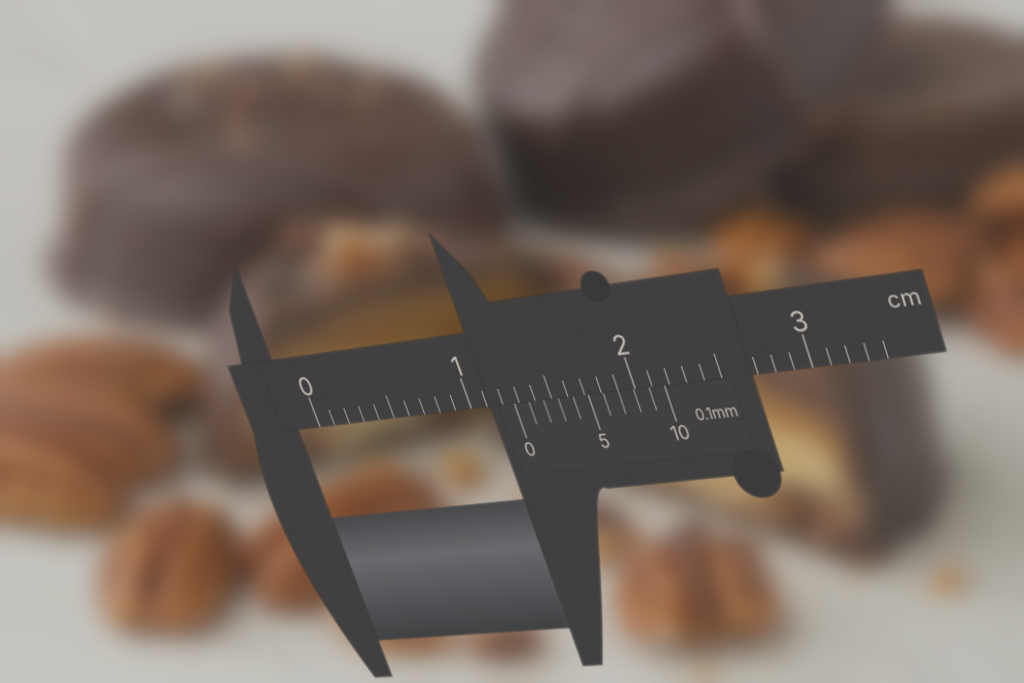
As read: value=12.7 unit=mm
